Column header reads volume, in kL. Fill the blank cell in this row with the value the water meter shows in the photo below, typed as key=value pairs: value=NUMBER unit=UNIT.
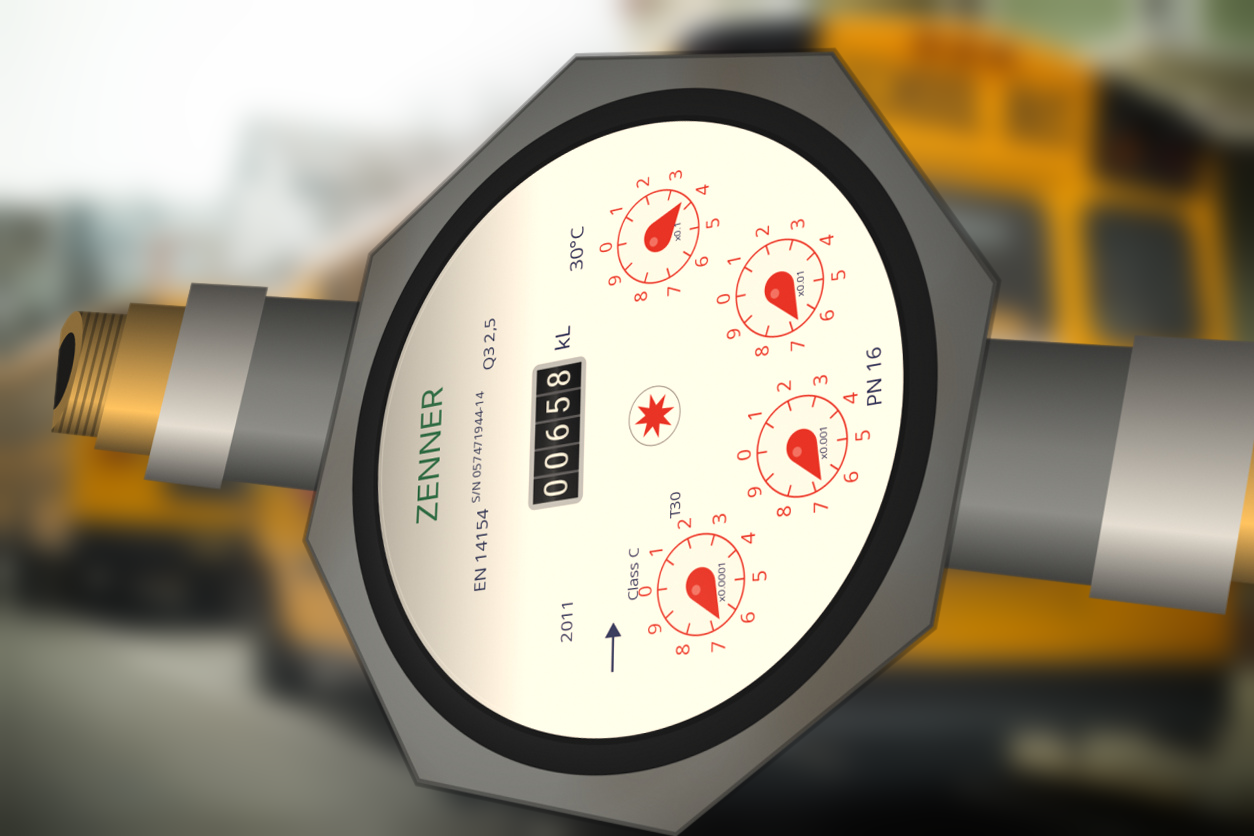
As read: value=658.3666 unit=kL
